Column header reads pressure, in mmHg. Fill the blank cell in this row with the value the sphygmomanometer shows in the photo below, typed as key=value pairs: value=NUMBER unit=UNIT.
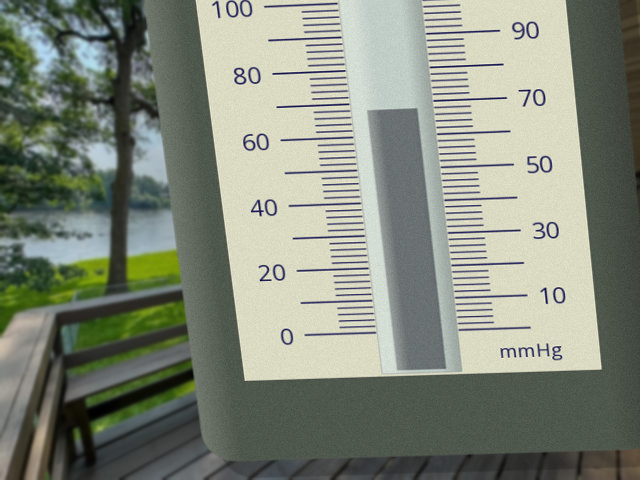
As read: value=68 unit=mmHg
